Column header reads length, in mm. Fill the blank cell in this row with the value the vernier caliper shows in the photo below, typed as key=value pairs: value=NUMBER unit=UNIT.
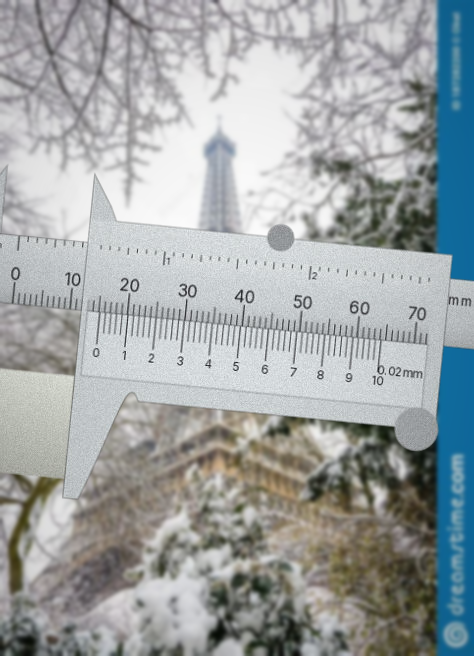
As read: value=15.2 unit=mm
